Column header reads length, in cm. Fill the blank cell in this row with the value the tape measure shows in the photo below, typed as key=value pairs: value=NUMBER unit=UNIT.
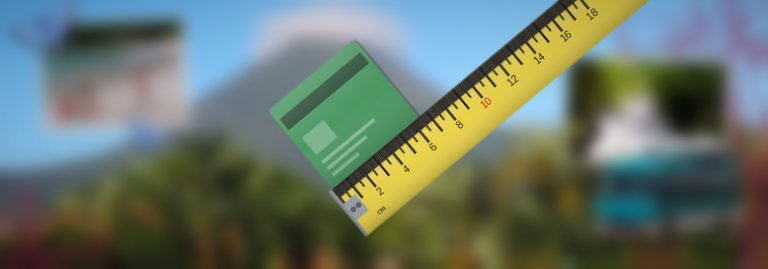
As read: value=6.5 unit=cm
